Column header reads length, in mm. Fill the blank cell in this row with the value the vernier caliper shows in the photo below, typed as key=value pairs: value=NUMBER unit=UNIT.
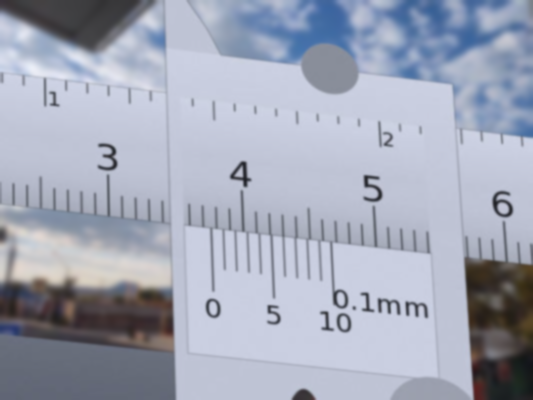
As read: value=37.6 unit=mm
